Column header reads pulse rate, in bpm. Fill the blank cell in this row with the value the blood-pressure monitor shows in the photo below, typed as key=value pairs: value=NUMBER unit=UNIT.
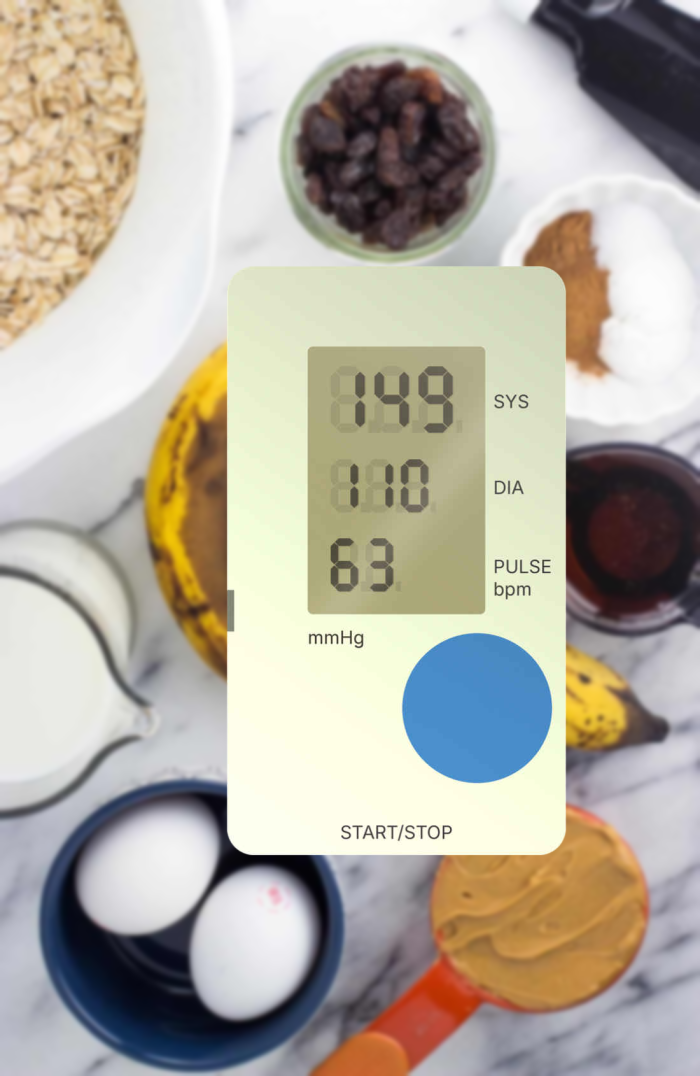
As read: value=63 unit=bpm
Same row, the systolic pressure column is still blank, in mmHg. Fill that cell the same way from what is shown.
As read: value=149 unit=mmHg
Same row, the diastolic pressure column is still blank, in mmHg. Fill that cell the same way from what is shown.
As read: value=110 unit=mmHg
